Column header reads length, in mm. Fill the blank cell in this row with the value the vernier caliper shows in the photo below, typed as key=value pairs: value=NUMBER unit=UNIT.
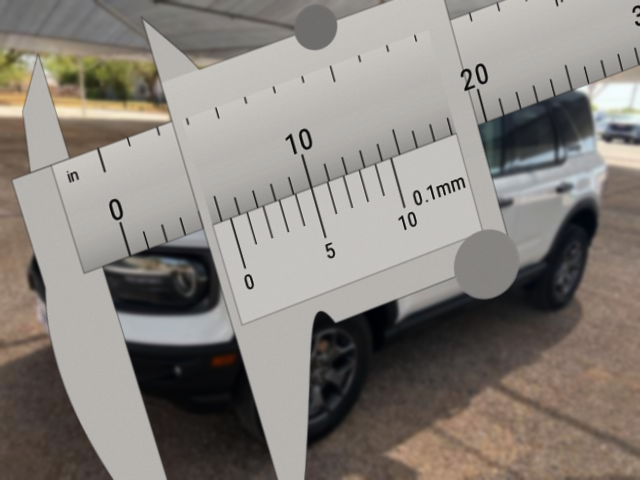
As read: value=5.5 unit=mm
